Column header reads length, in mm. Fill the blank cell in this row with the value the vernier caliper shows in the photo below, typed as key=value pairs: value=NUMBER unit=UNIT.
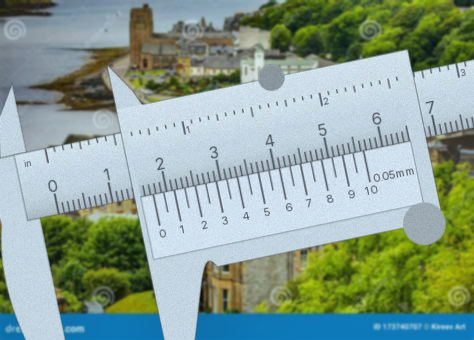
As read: value=17.5 unit=mm
